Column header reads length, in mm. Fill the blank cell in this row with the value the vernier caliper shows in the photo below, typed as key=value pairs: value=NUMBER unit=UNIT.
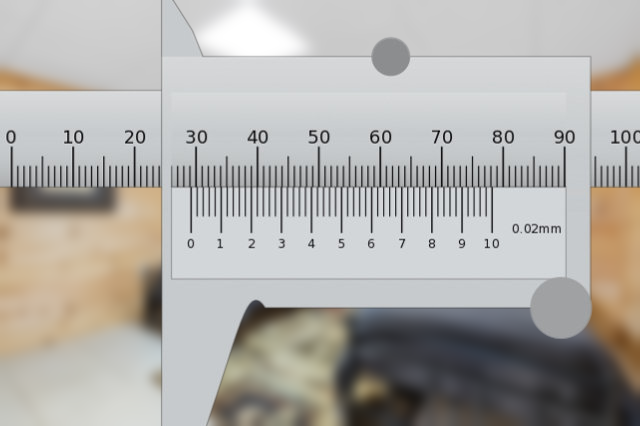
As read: value=29.2 unit=mm
